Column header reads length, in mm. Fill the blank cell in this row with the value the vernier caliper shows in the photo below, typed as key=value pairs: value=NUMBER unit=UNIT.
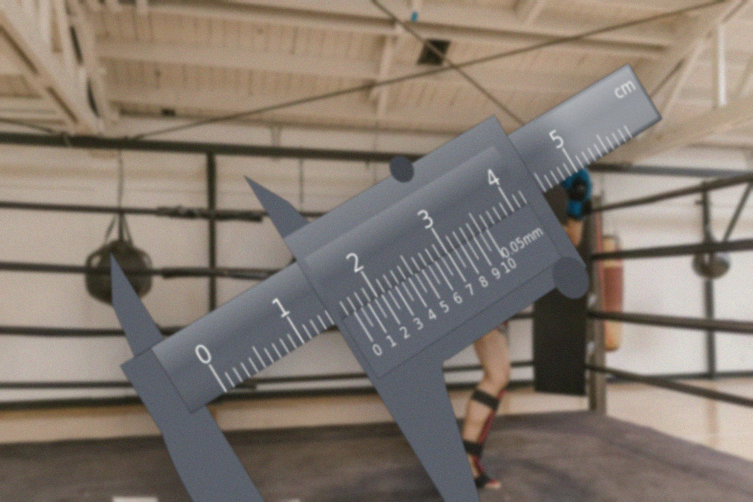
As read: value=16.8 unit=mm
